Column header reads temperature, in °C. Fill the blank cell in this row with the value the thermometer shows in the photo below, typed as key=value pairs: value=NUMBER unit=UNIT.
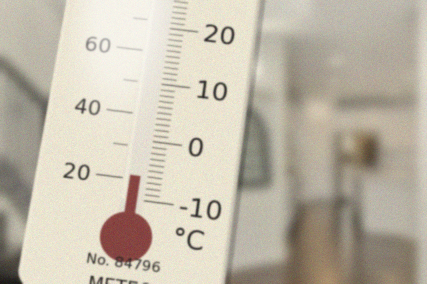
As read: value=-6 unit=°C
